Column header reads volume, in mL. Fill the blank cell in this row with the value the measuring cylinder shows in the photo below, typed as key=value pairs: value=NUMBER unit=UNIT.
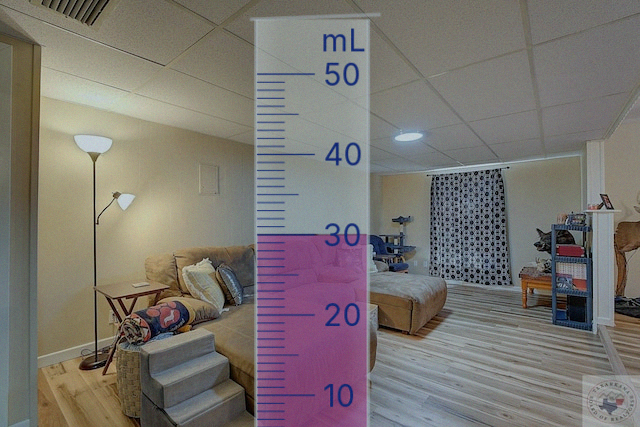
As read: value=30 unit=mL
